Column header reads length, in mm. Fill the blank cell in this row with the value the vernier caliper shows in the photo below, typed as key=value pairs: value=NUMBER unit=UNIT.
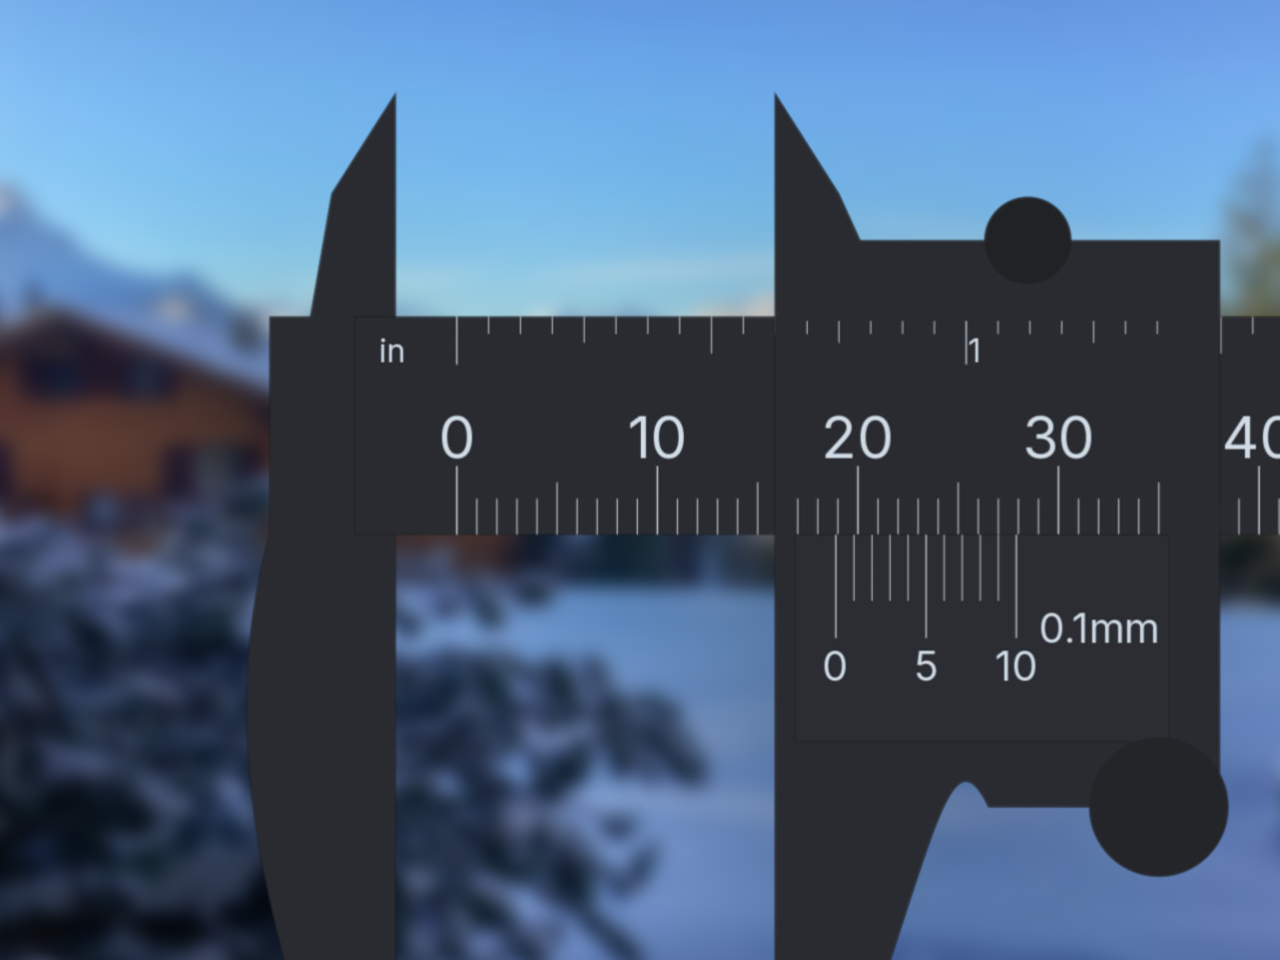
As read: value=18.9 unit=mm
